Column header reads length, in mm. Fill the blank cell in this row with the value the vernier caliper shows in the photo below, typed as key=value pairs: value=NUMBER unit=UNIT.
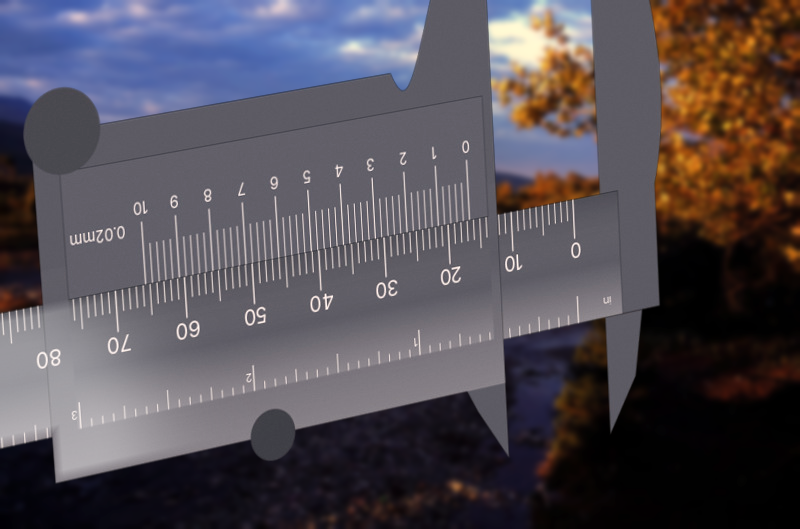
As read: value=16.6 unit=mm
